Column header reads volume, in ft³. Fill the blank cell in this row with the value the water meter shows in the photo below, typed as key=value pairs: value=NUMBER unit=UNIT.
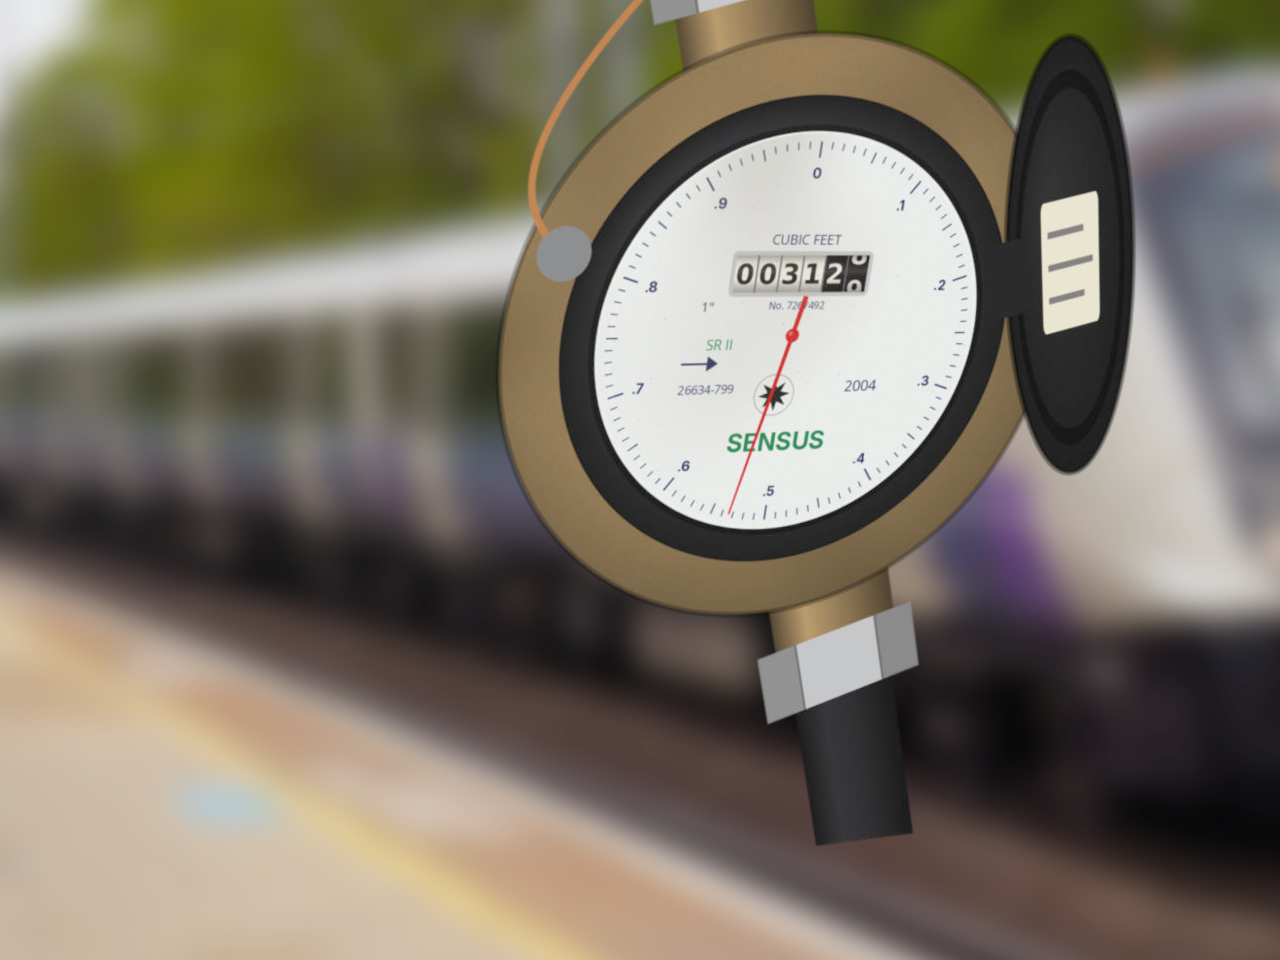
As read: value=3128.53 unit=ft³
